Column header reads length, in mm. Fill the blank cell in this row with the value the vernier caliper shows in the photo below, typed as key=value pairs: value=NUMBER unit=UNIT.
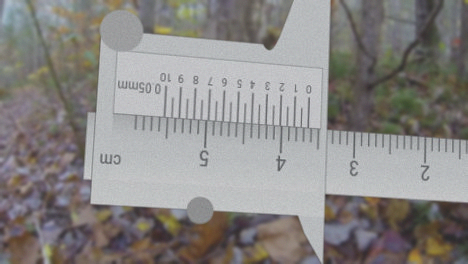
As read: value=36.4 unit=mm
